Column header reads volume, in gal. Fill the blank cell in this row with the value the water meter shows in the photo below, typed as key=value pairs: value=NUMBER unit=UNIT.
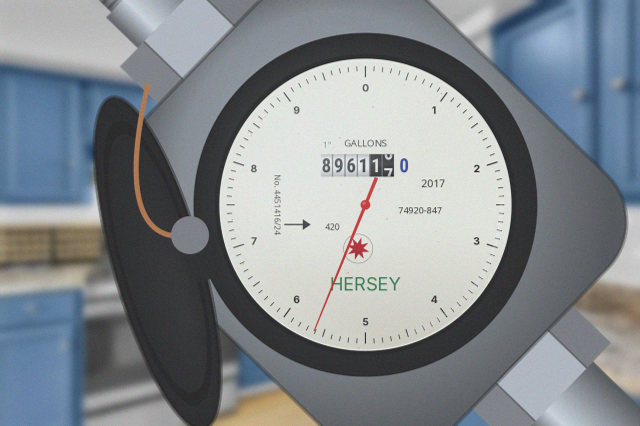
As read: value=8961165.6 unit=gal
